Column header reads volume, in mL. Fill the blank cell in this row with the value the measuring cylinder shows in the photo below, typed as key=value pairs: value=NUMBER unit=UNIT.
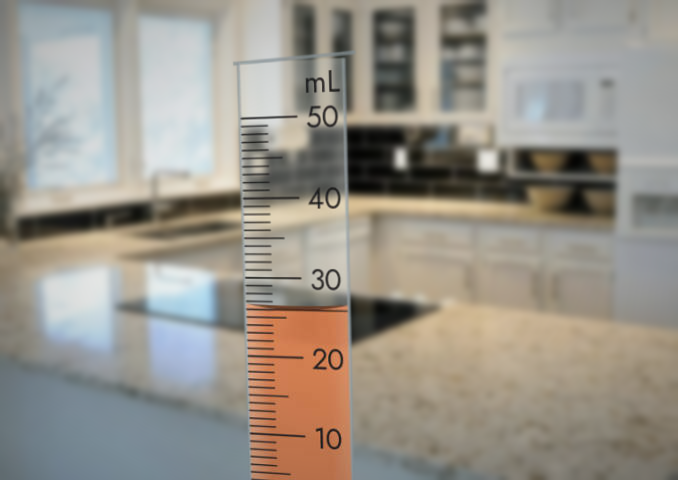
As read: value=26 unit=mL
